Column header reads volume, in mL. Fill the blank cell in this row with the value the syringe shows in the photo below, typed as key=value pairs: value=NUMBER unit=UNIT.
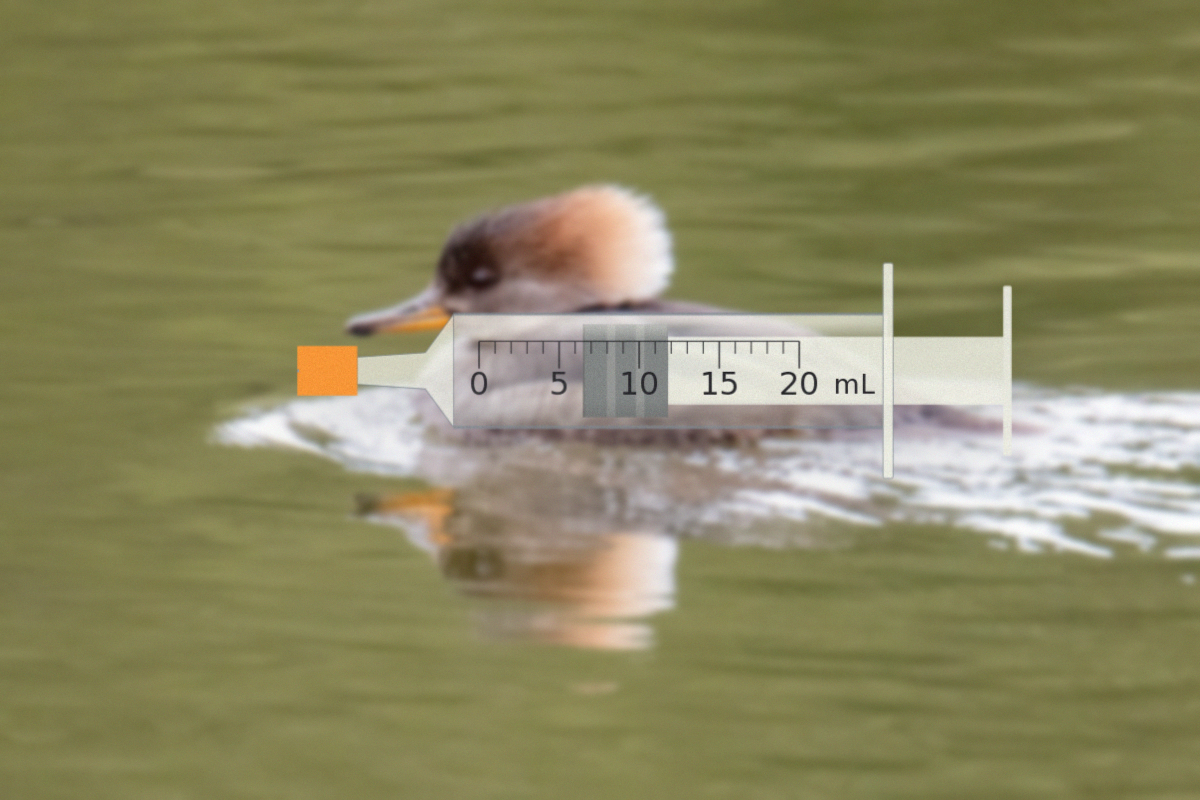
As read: value=6.5 unit=mL
